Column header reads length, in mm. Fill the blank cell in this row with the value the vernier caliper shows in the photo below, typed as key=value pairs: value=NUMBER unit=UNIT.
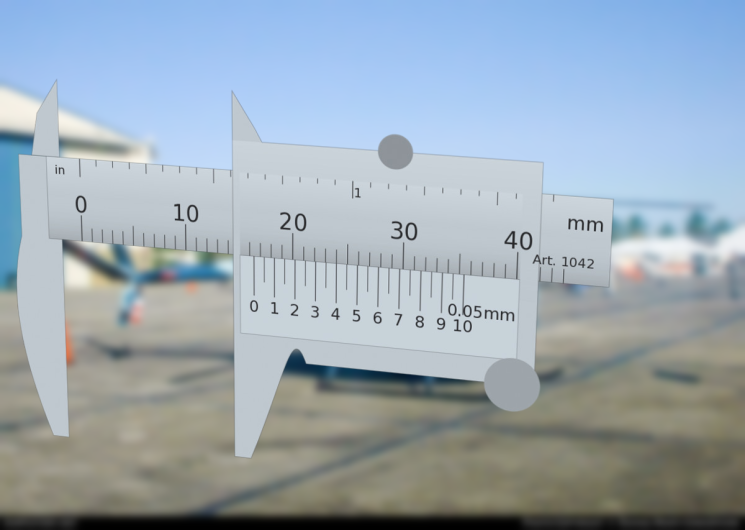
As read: value=16.4 unit=mm
